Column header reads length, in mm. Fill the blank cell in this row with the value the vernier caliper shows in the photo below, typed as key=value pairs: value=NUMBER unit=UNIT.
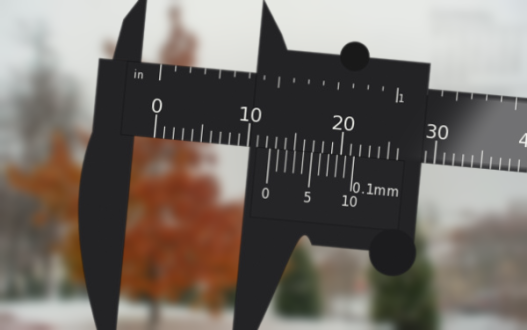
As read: value=12.4 unit=mm
